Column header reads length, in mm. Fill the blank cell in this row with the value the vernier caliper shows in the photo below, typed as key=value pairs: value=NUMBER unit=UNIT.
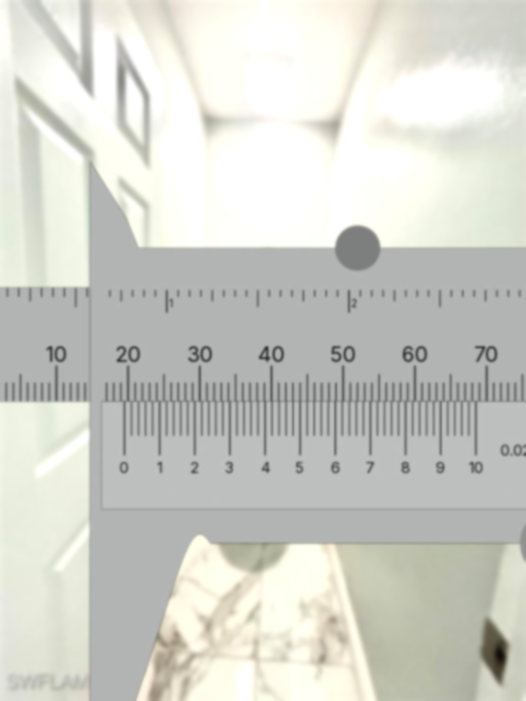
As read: value=19.5 unit=mm
